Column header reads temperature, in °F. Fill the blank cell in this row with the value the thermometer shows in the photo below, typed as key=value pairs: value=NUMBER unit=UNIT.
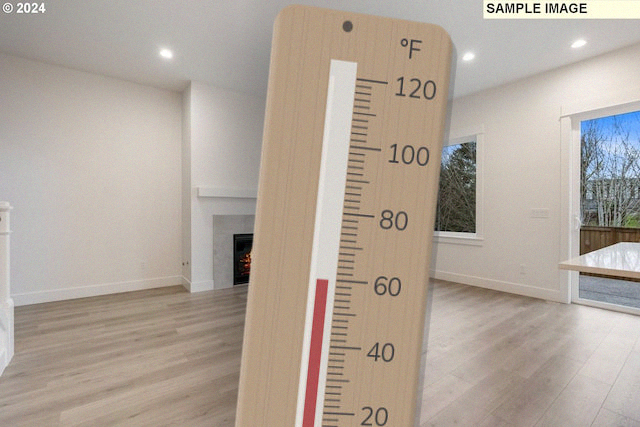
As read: value=60 unit=°F
